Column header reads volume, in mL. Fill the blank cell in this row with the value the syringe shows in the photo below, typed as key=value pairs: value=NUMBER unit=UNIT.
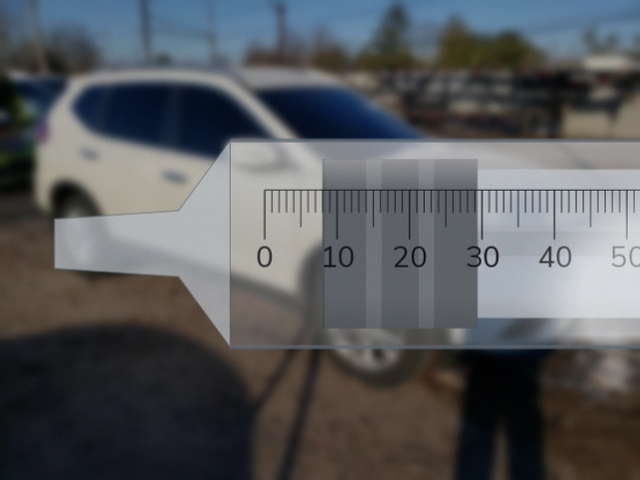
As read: value=8 unit=mL
